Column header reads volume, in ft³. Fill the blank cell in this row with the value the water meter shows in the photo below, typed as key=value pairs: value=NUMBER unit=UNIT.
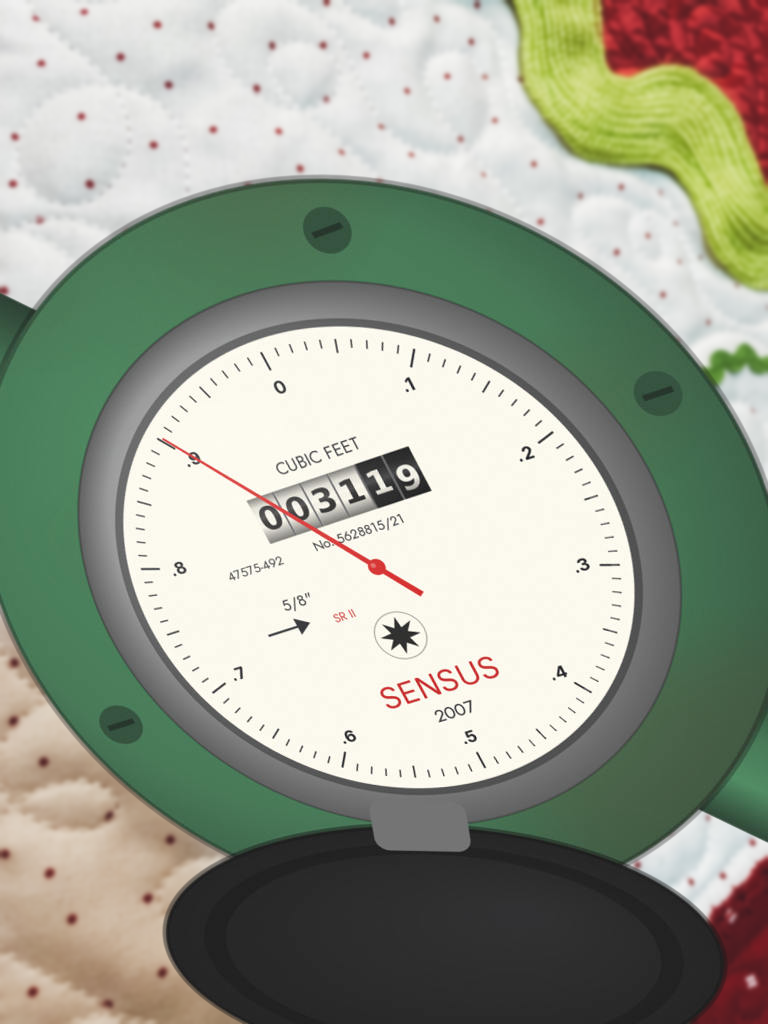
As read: value=3118.90 unit=ft³
